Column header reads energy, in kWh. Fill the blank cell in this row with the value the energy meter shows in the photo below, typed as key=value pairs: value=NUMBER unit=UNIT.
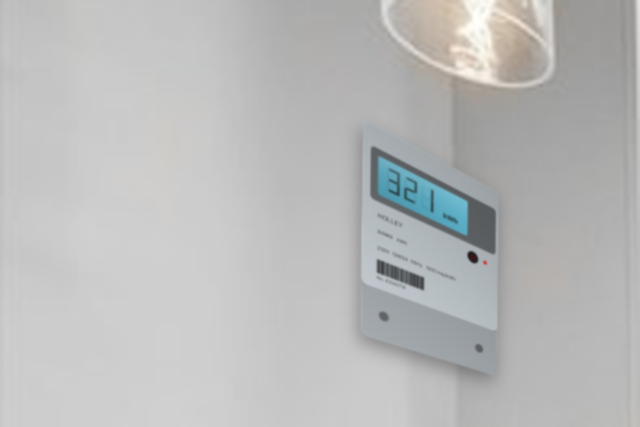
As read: value=321 unit=kWh
